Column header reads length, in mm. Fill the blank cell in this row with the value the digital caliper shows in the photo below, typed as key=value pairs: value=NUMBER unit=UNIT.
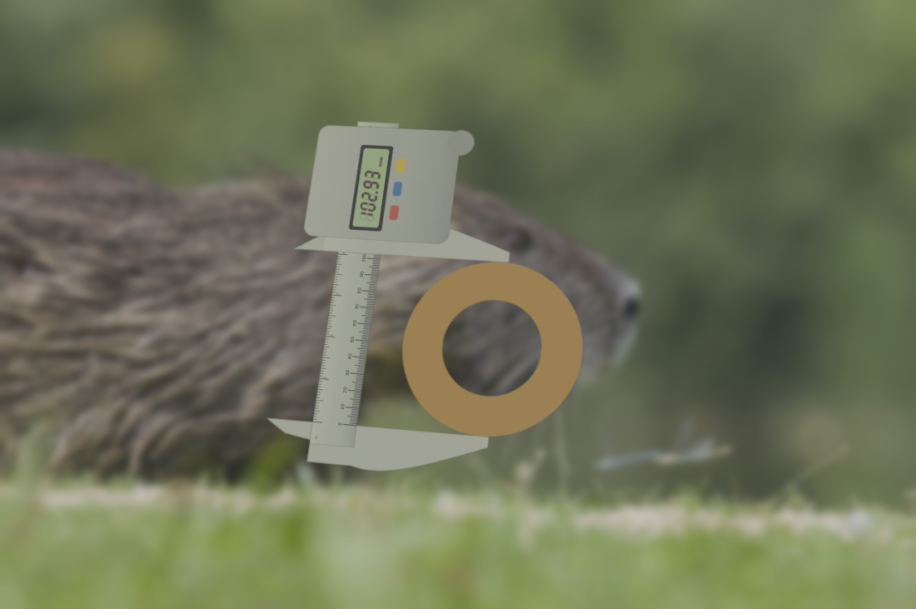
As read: value=102.93 unit=mm
